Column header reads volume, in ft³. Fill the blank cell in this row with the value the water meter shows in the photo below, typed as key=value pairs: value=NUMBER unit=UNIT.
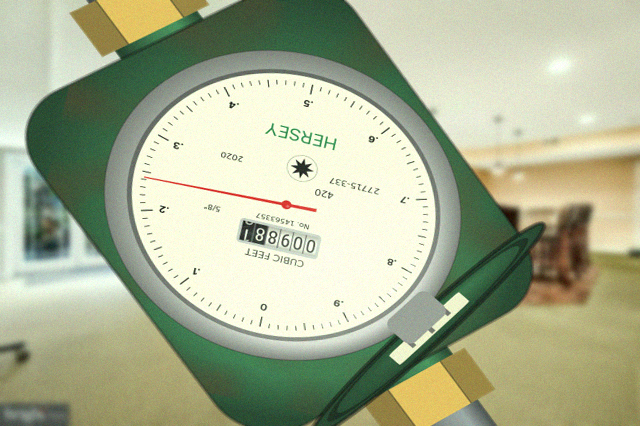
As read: value=9881.24 unit=ft³
